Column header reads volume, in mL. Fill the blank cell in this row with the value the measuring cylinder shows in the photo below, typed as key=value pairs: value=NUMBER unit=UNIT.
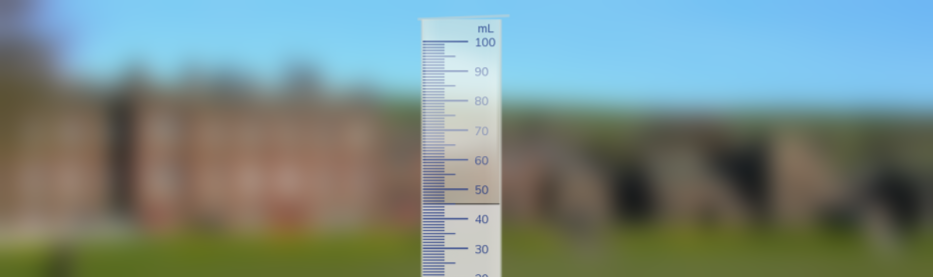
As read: value=45 unit=mL
